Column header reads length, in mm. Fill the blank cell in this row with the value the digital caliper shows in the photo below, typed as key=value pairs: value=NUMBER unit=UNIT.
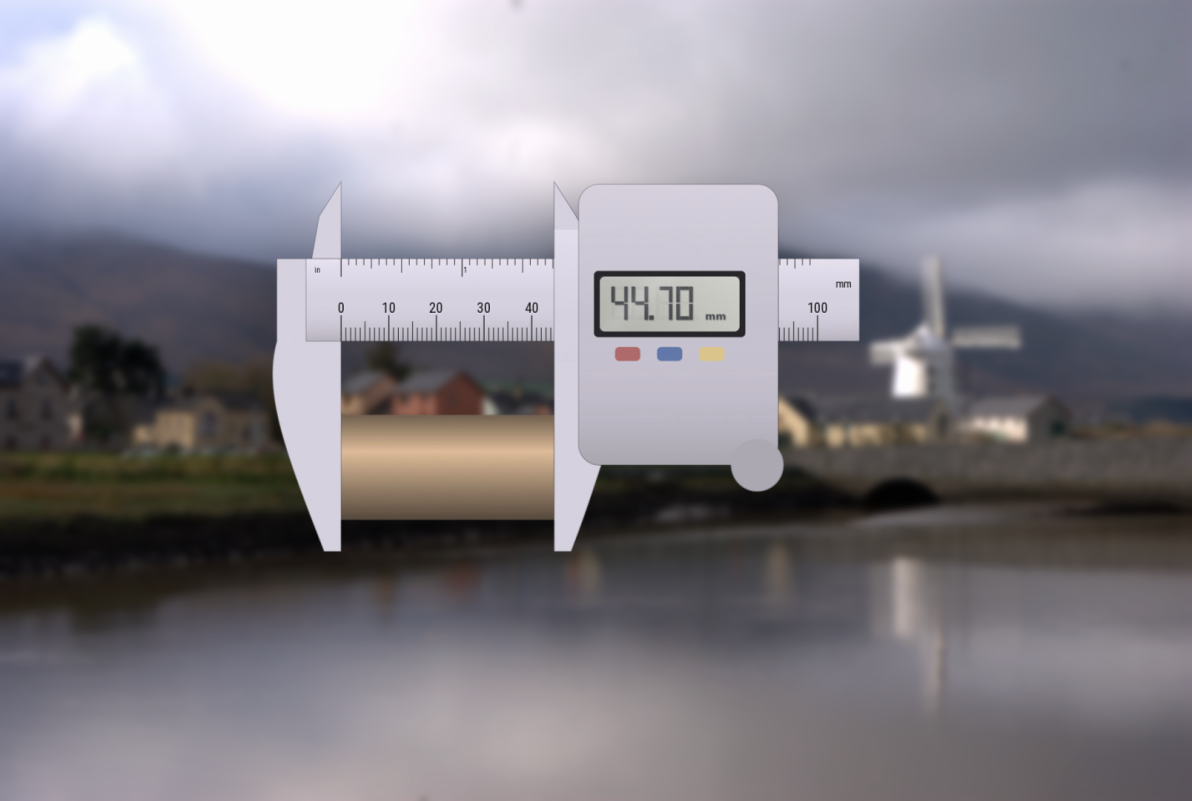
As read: value=44.70 unit=mm
